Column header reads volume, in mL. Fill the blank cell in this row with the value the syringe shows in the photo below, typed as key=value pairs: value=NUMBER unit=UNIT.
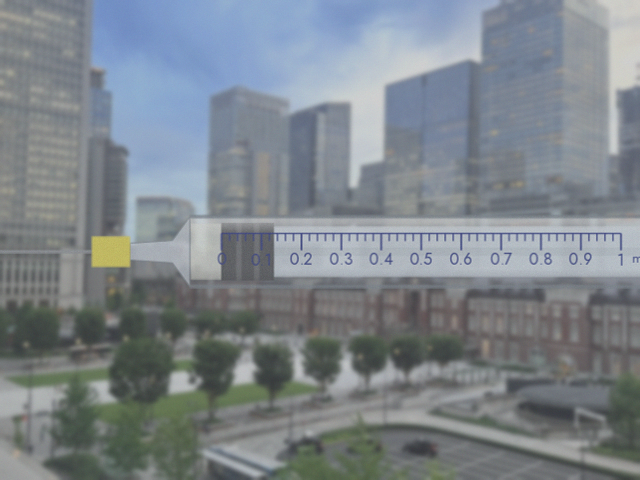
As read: value=0 unit=mL
